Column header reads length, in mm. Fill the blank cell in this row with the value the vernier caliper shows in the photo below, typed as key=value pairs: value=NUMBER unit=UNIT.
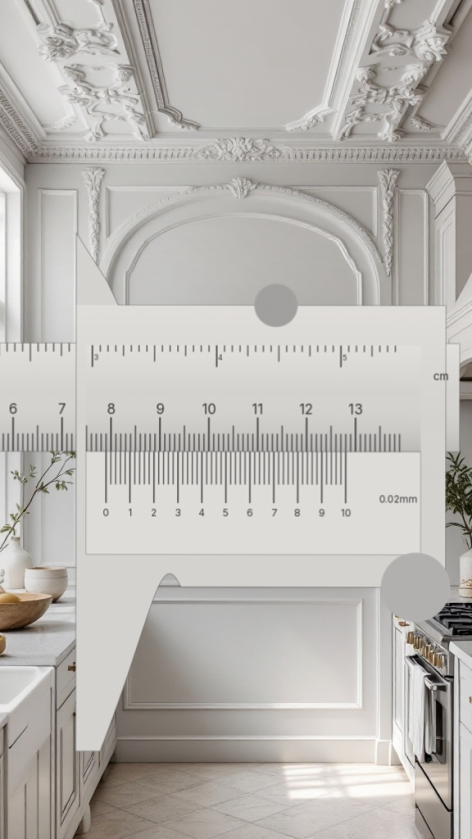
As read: value=79.0 unit=mm
